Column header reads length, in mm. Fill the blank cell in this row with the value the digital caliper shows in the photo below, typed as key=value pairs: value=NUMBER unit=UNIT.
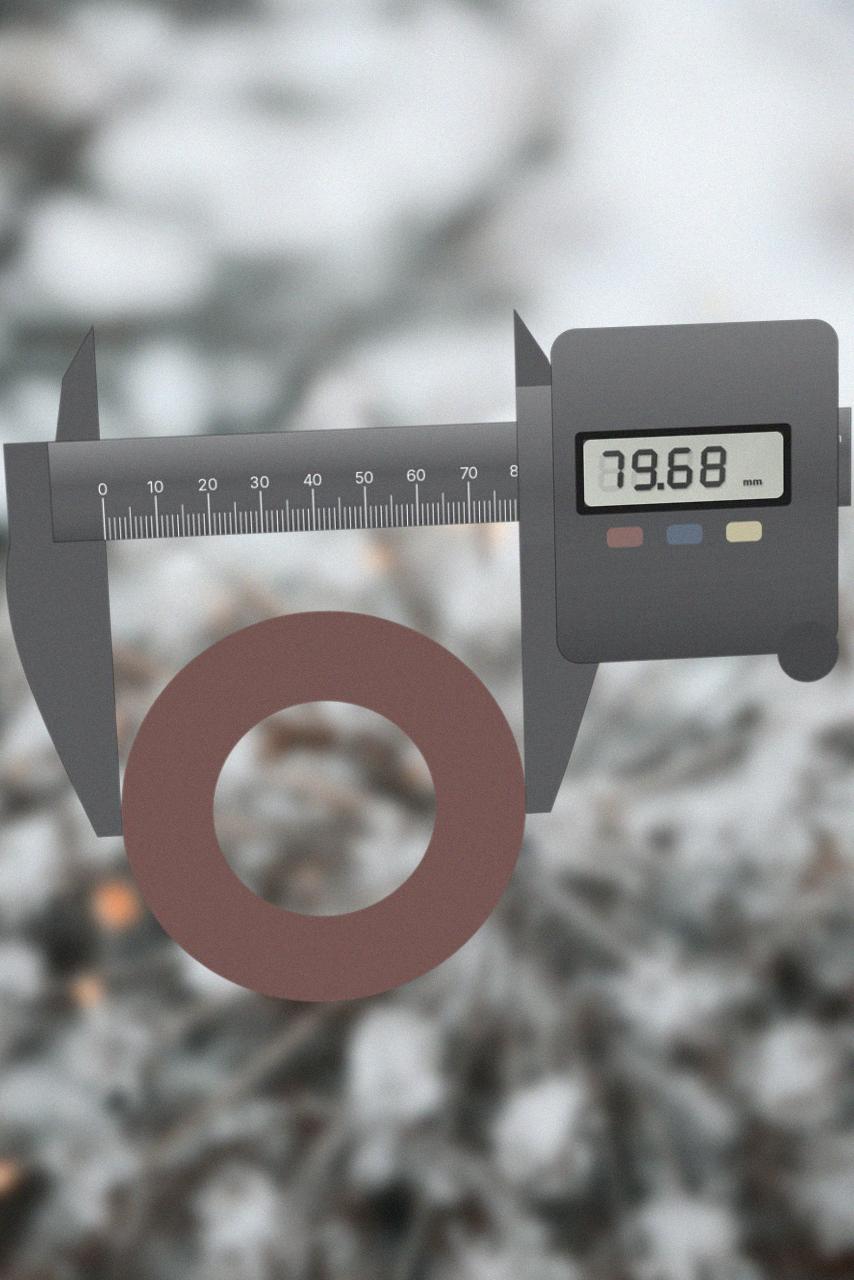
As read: value=79.68 unit=mm
